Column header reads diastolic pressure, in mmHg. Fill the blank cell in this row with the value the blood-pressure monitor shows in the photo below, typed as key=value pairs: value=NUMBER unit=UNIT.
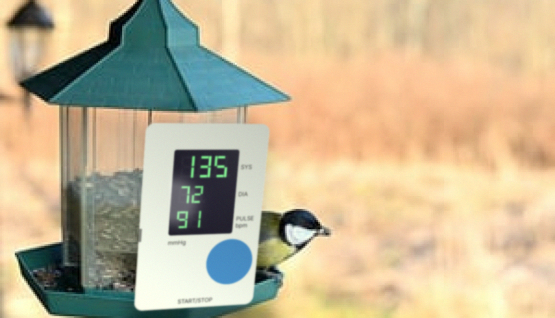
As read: value=72 unit=mmHg
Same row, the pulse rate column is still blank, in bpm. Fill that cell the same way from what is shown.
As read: value=91 unit=bpm
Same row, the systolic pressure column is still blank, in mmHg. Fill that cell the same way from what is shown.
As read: value=135 unit=mmHg
